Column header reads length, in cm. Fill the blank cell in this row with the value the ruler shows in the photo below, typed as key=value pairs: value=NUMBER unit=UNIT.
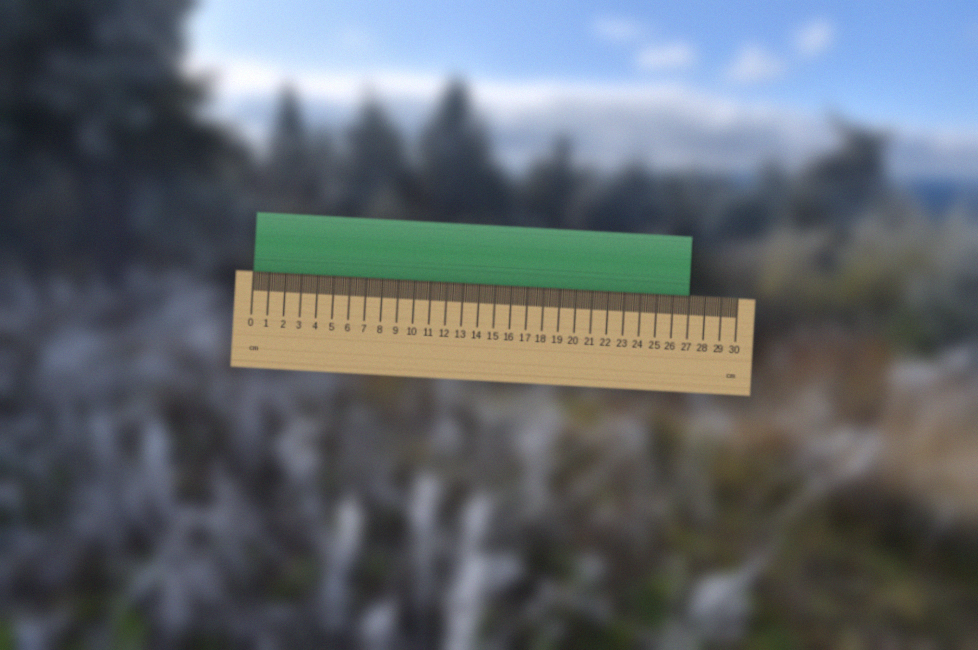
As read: value=27 unit=cm
